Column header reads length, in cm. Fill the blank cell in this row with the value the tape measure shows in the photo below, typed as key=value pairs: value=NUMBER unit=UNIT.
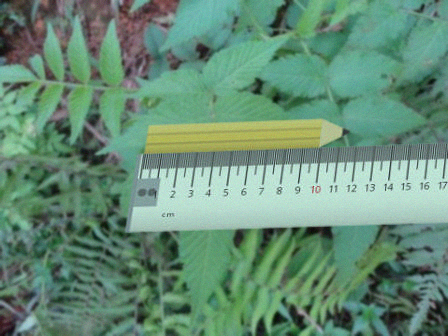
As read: value=11.5 unit=cm
